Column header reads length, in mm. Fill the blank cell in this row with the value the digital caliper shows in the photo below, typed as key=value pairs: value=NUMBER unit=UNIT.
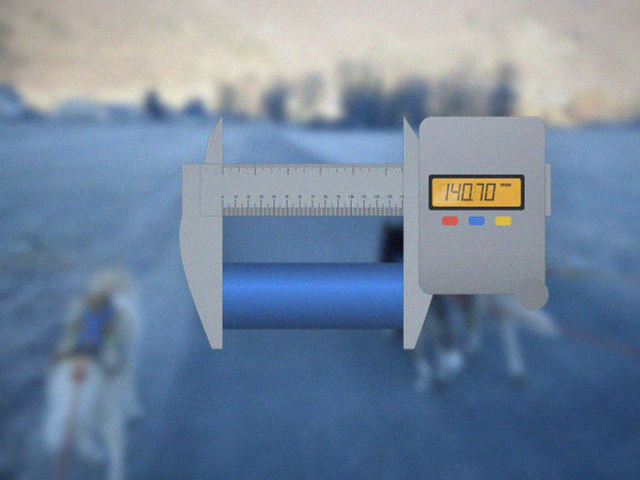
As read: value=140.70 unit=mm
